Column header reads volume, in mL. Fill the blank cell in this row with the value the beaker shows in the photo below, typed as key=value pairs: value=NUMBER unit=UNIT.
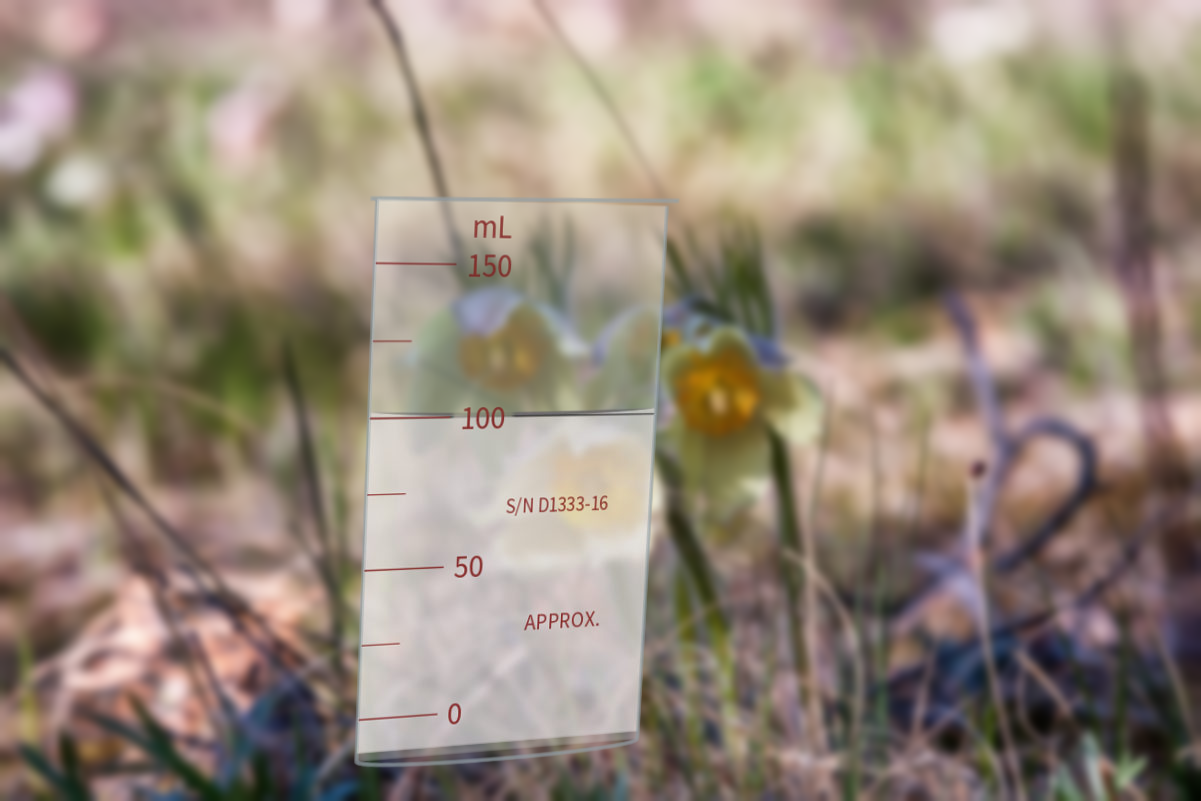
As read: value=100 unit=mL
